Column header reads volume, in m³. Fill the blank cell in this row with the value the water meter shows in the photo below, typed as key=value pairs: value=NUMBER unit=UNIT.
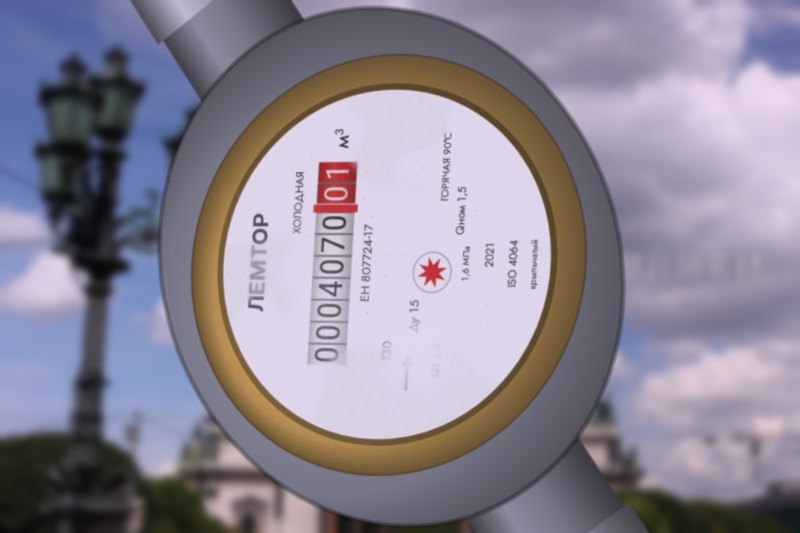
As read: value=4070.01 unit=m³
